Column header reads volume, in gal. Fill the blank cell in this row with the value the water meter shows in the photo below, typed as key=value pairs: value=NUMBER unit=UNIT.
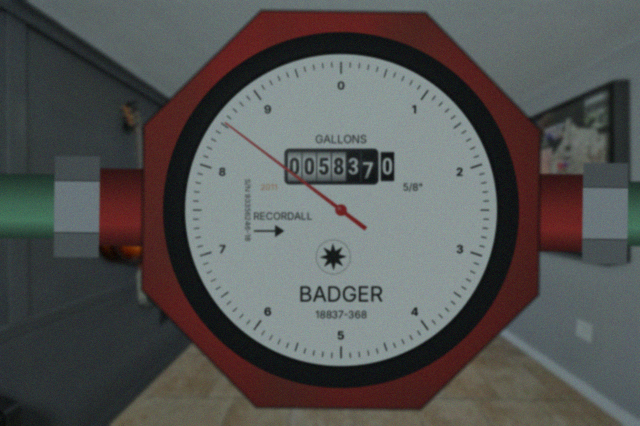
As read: value=58368.5 unit=gal
